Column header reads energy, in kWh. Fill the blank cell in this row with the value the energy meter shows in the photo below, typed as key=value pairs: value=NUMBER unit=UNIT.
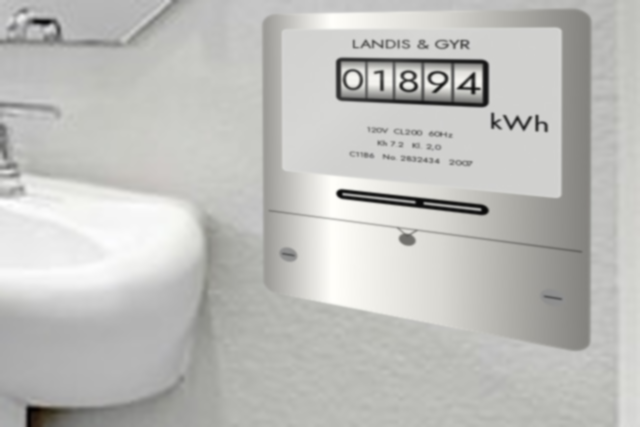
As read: value=1894 unit=kWh
